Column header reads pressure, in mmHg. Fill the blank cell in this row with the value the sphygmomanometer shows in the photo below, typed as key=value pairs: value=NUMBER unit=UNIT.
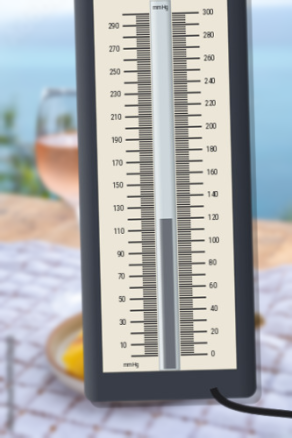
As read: value=120 unit=mmHg
